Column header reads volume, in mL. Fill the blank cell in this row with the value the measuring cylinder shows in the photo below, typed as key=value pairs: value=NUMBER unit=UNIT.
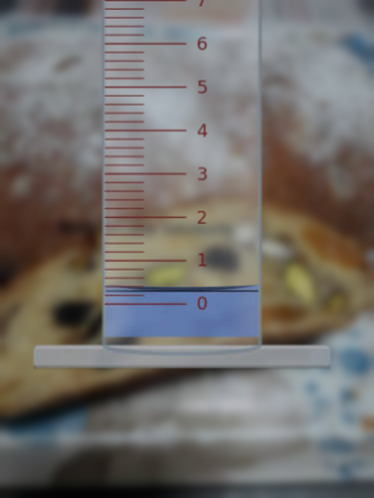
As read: value=0.3 unit=mL
